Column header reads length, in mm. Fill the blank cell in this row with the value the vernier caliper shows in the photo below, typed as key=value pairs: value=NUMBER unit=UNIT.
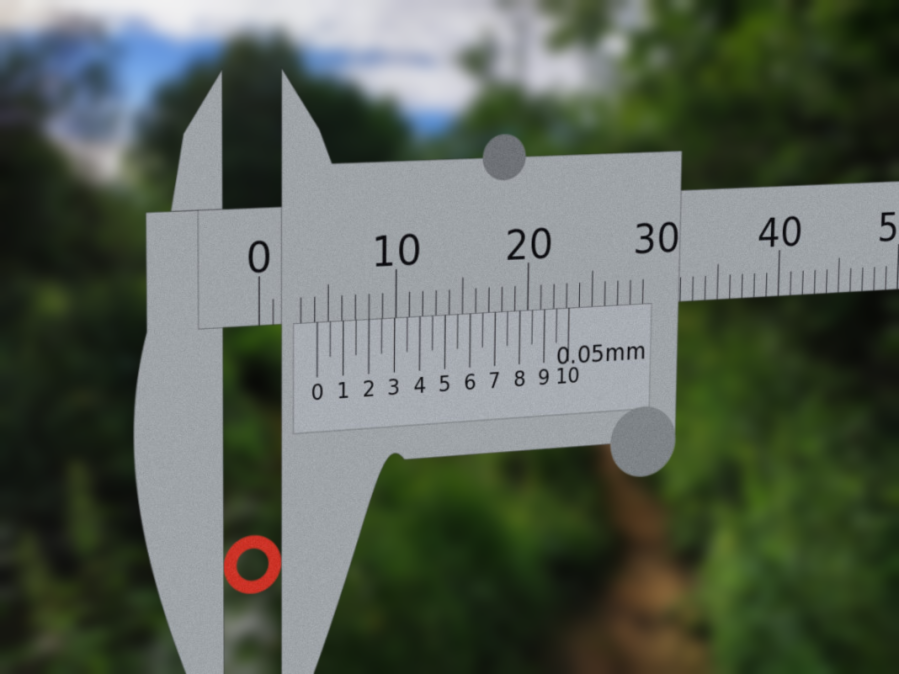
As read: value=4.2 unit=mm
